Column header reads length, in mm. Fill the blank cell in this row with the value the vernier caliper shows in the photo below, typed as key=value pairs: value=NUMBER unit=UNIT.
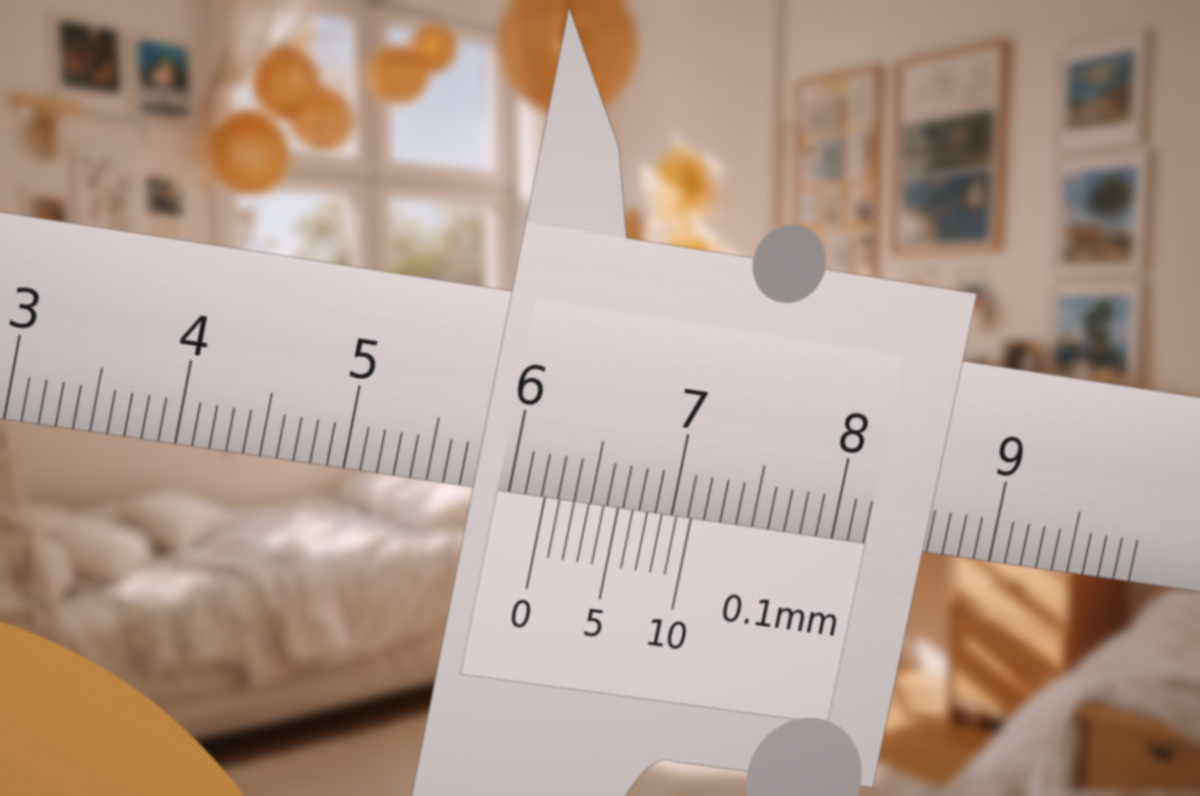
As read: value=62.2 unit=mm
